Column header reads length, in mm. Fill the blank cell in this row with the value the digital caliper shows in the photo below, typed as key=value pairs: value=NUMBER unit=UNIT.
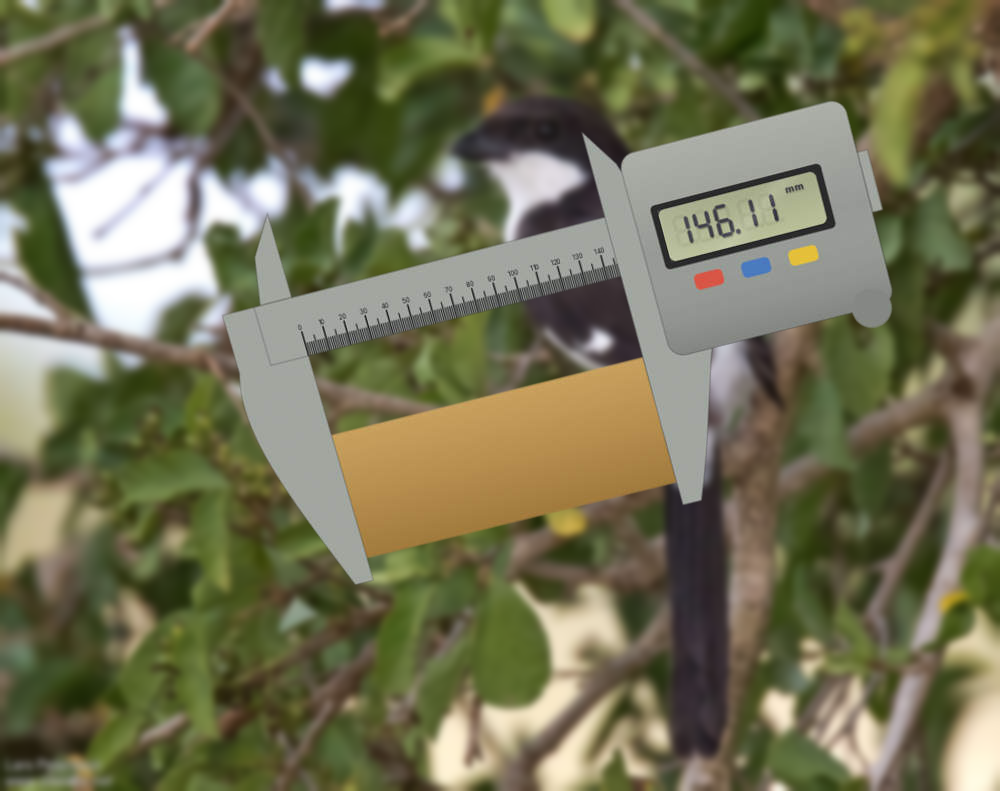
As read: value=146.11 unit=mm
